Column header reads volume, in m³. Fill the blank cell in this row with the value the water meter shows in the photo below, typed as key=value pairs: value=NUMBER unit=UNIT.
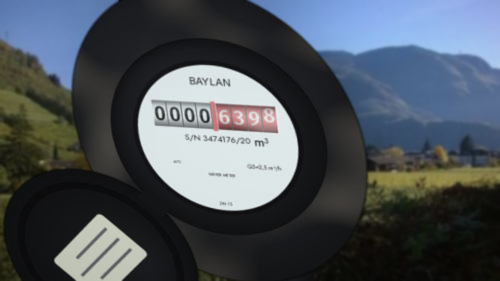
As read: value=0.6398 unit=m³
